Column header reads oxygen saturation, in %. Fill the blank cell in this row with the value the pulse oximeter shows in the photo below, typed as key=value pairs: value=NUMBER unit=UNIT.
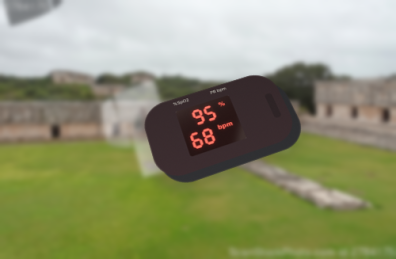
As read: value=95 unit=%
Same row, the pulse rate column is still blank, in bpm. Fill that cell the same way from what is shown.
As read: value=68 unit=bpm
